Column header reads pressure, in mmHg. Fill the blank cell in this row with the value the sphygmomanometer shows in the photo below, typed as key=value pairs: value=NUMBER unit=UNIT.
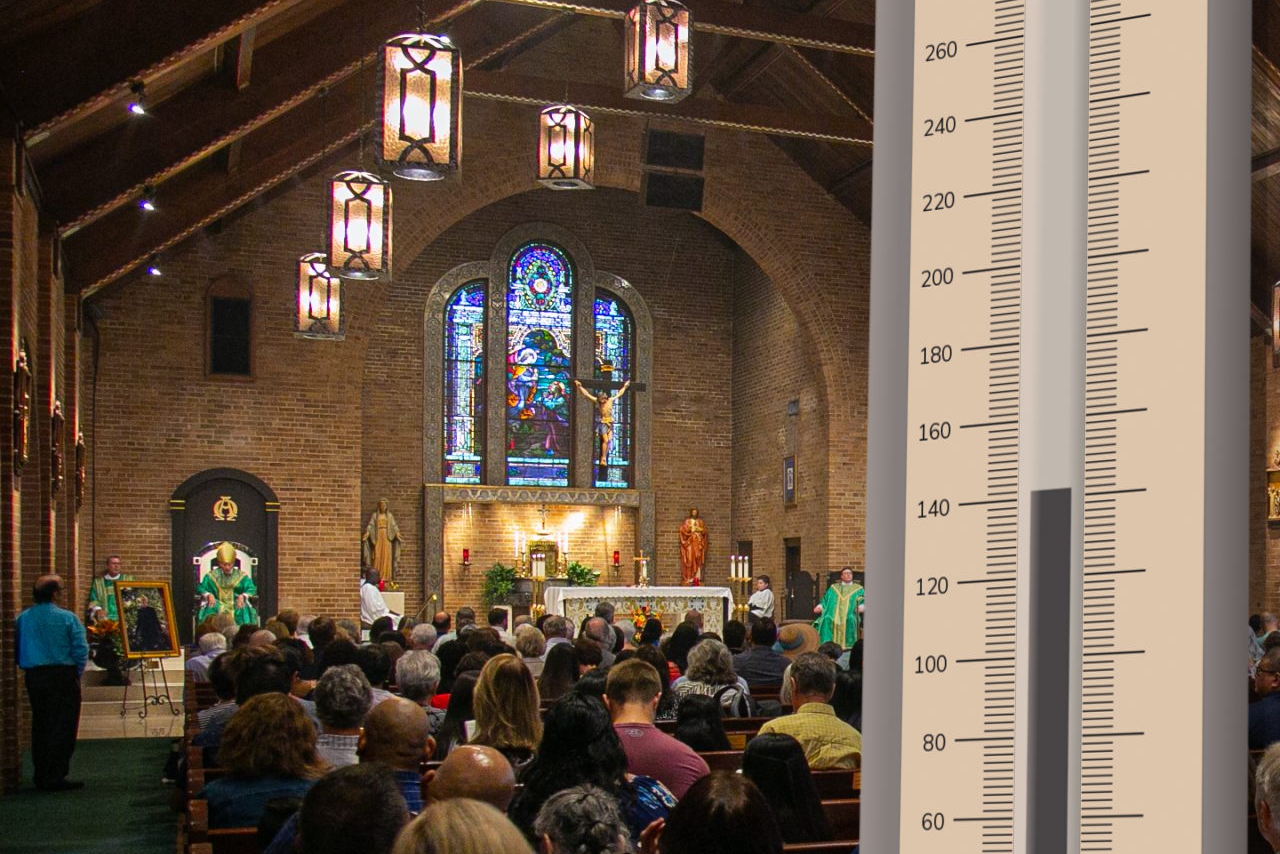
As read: value=142 unit=mmHg
